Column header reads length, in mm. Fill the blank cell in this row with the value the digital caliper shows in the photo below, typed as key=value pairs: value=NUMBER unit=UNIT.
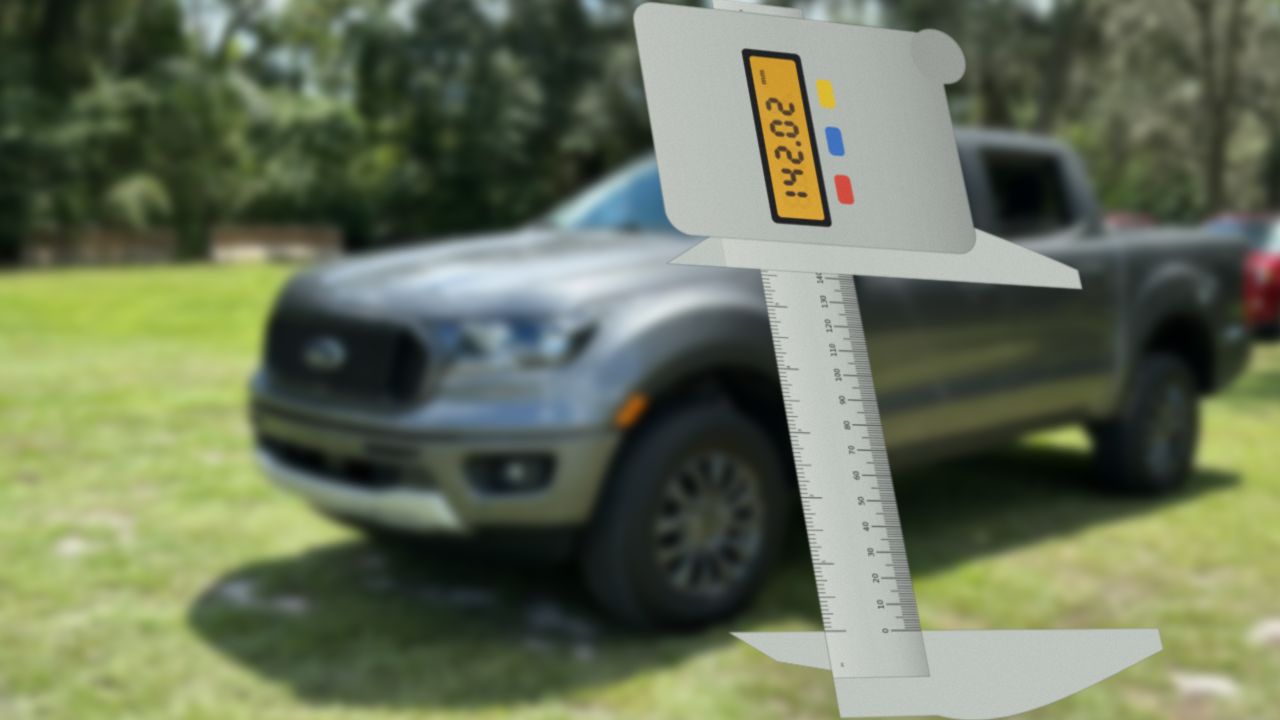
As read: value=142.02 unit=mm
